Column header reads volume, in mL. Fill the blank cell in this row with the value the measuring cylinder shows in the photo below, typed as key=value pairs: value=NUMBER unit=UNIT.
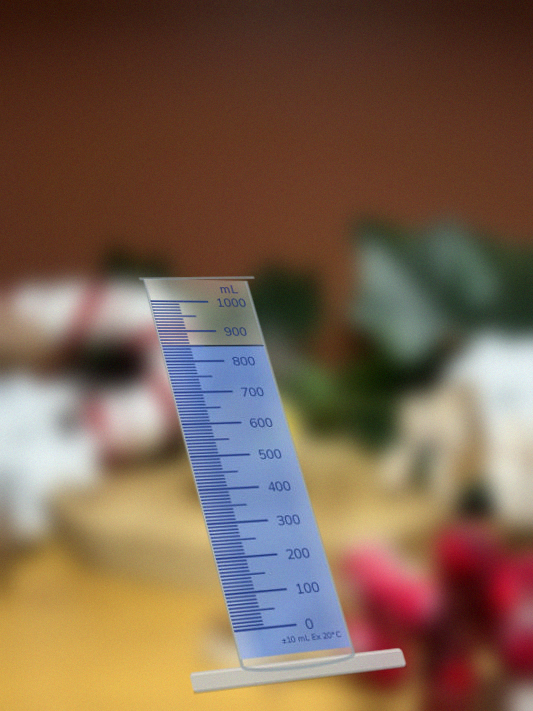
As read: value=850 unit=mL
